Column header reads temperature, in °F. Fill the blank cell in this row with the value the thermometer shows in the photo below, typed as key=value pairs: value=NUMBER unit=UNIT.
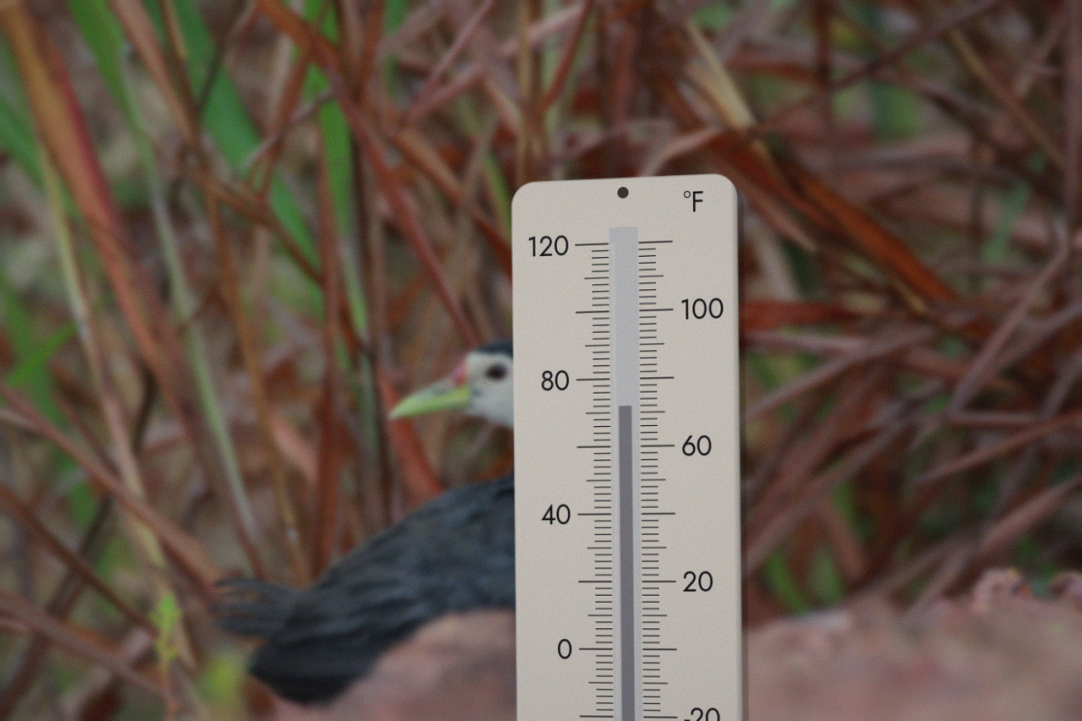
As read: value=72 unit=°F
